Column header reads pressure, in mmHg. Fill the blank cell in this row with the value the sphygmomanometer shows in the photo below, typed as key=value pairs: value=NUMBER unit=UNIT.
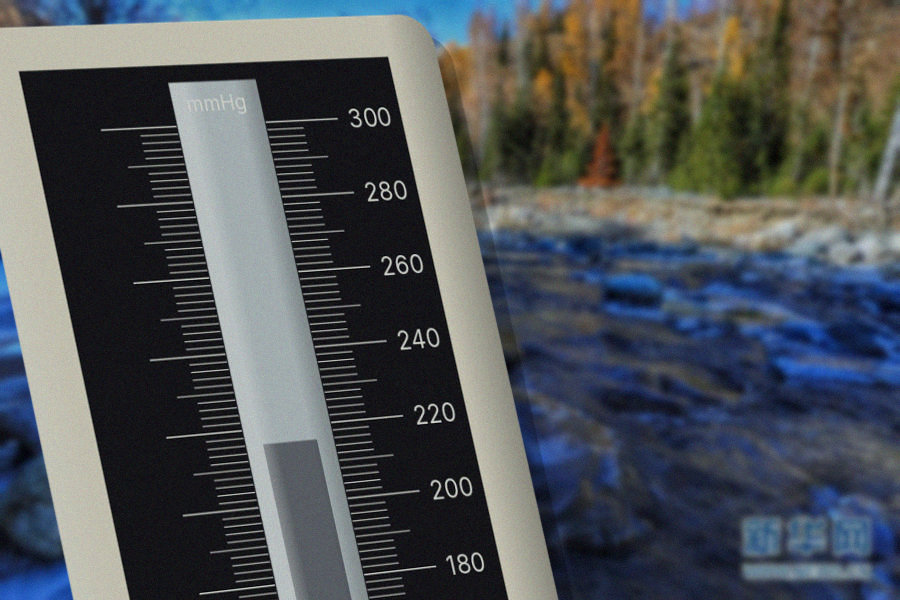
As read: value=216 unit=mmHg
